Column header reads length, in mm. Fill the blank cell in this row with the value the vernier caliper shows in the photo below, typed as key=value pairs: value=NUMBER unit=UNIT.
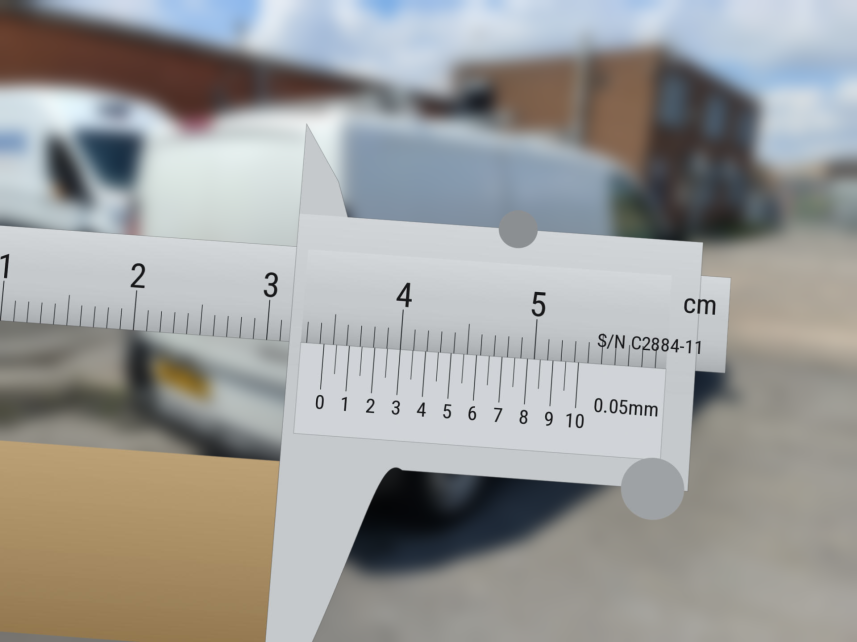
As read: value=34.3 unit=mm
